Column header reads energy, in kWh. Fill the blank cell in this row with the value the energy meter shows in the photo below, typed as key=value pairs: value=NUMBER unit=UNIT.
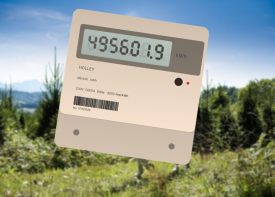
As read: value=495601.9 unit=kWh
